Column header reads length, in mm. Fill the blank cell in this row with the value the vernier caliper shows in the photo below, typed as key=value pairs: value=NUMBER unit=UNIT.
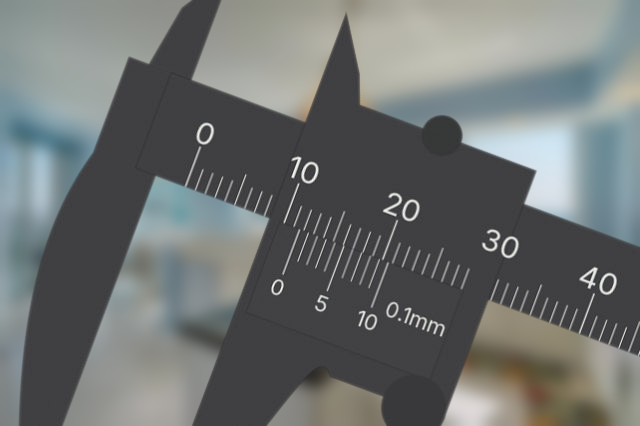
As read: value=11.6 unit=mm
